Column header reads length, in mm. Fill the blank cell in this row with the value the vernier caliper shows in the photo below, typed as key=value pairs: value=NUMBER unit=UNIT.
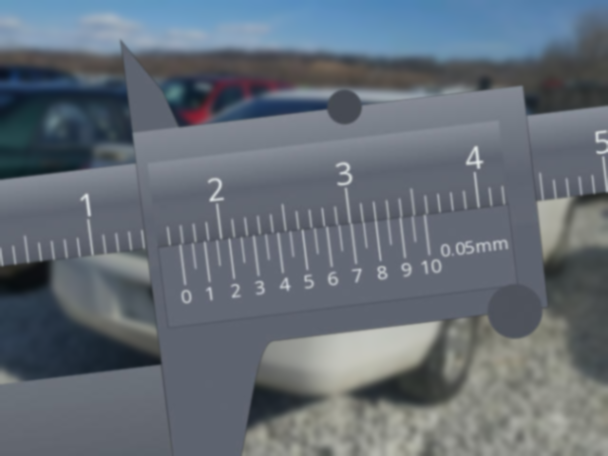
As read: value=16.8 unit=mm
